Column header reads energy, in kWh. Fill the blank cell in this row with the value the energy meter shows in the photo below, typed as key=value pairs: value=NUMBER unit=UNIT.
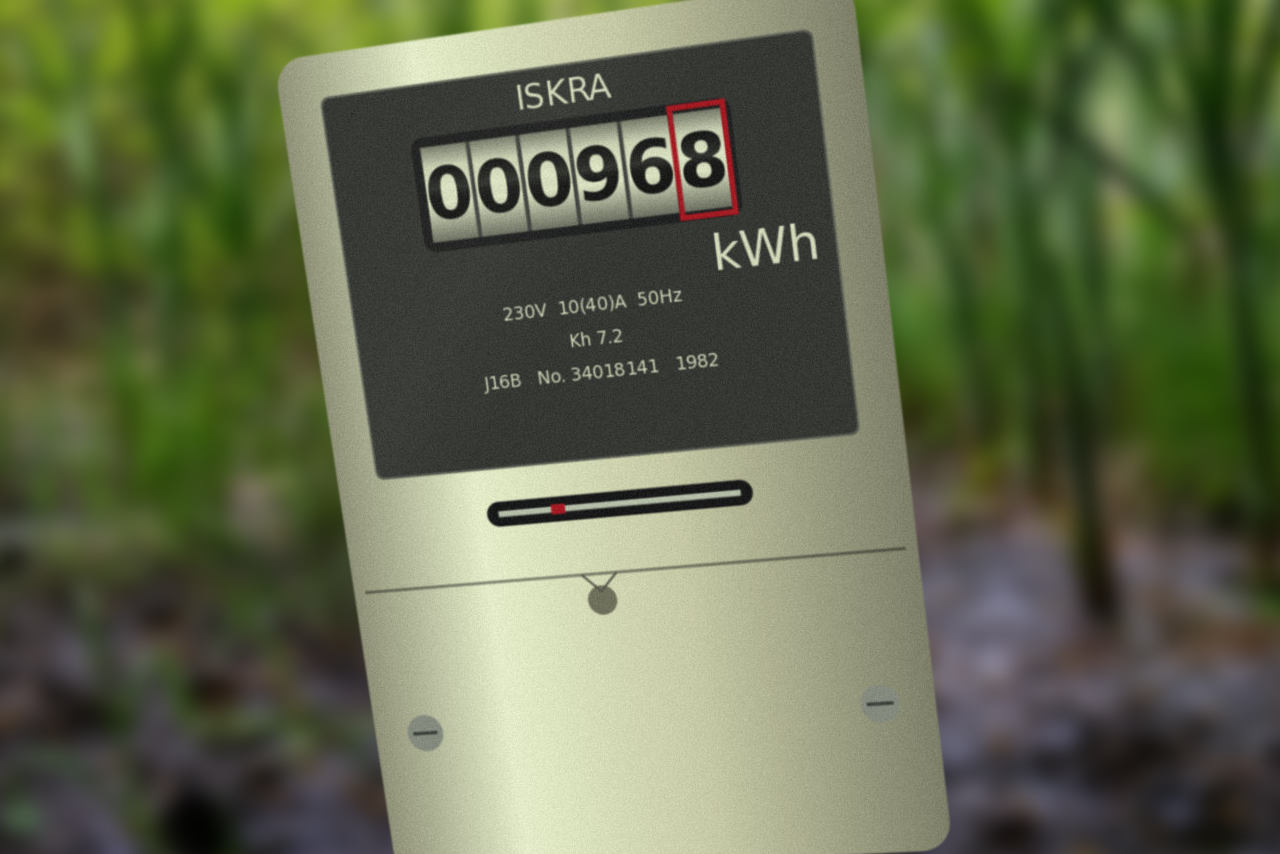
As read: value=96.8 unit=kWh
